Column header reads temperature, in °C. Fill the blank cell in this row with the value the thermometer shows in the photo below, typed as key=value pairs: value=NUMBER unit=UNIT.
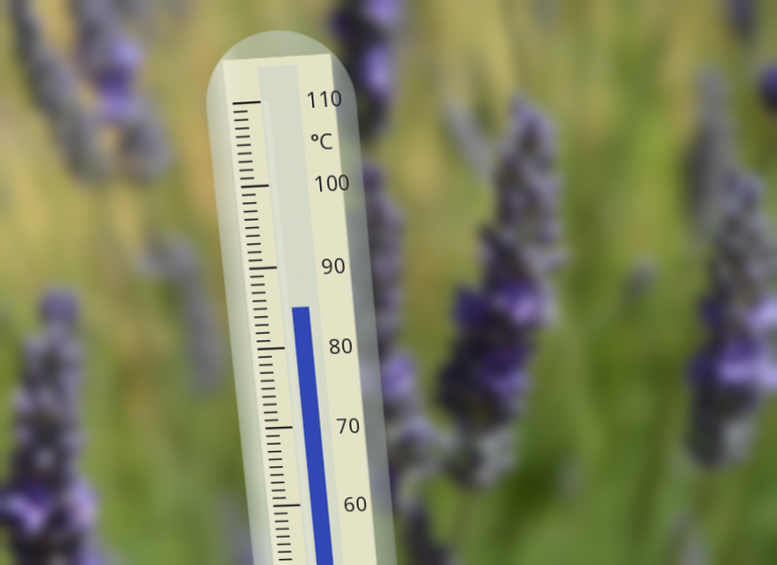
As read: value=85 unit=°C
